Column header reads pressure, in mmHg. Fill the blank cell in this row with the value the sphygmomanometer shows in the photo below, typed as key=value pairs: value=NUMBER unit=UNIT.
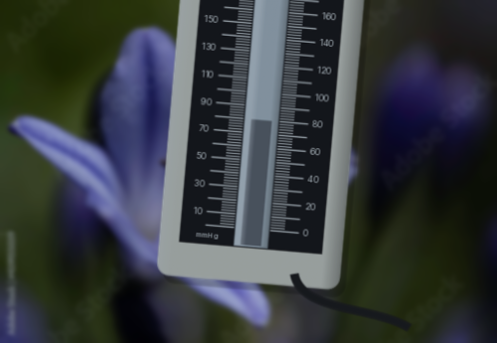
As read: value=80 unit=mmHg
